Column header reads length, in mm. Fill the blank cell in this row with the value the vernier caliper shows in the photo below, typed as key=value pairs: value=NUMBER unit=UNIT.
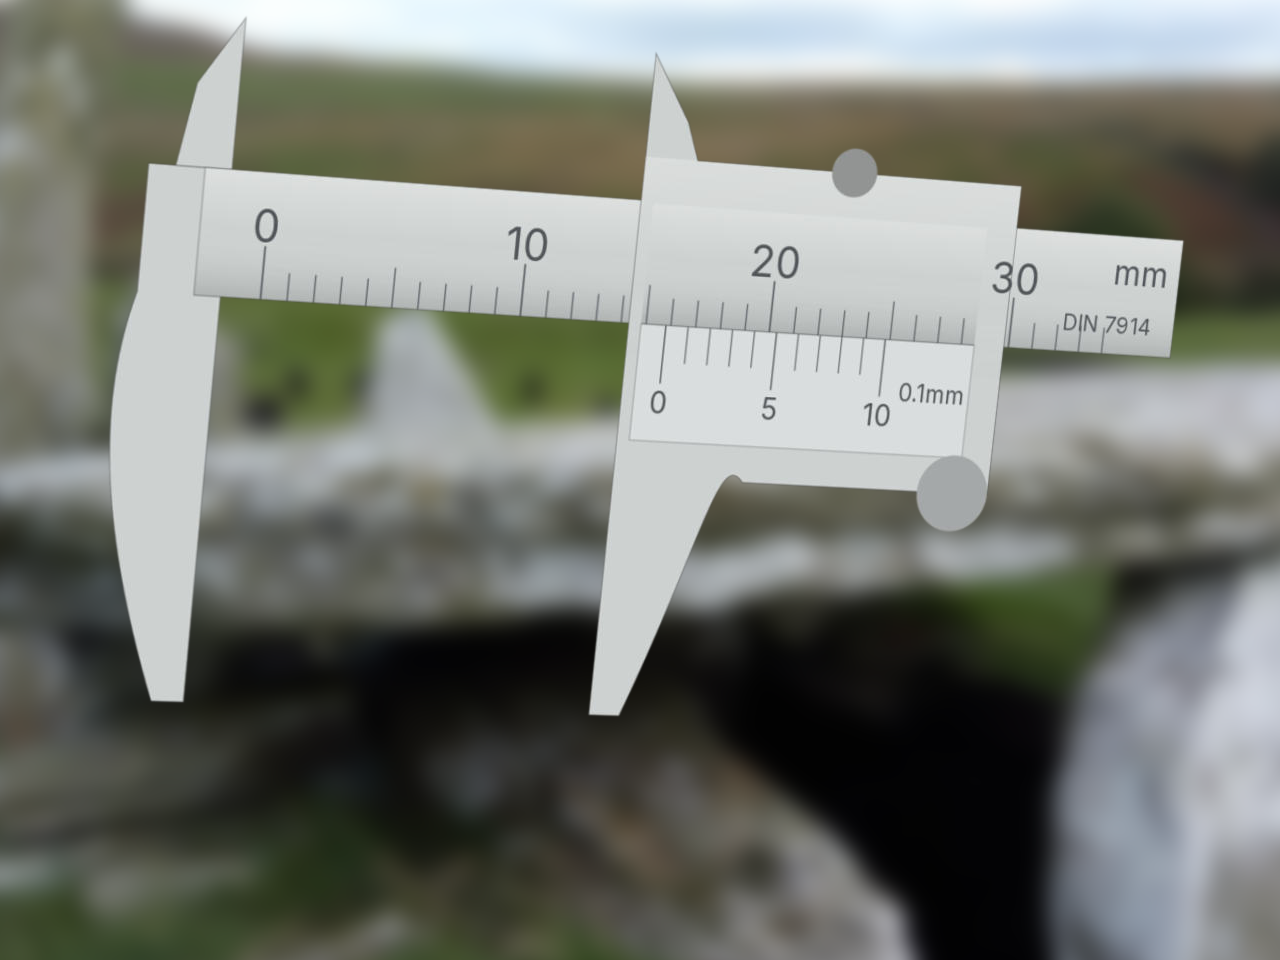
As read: value=15.8 unit=mm
